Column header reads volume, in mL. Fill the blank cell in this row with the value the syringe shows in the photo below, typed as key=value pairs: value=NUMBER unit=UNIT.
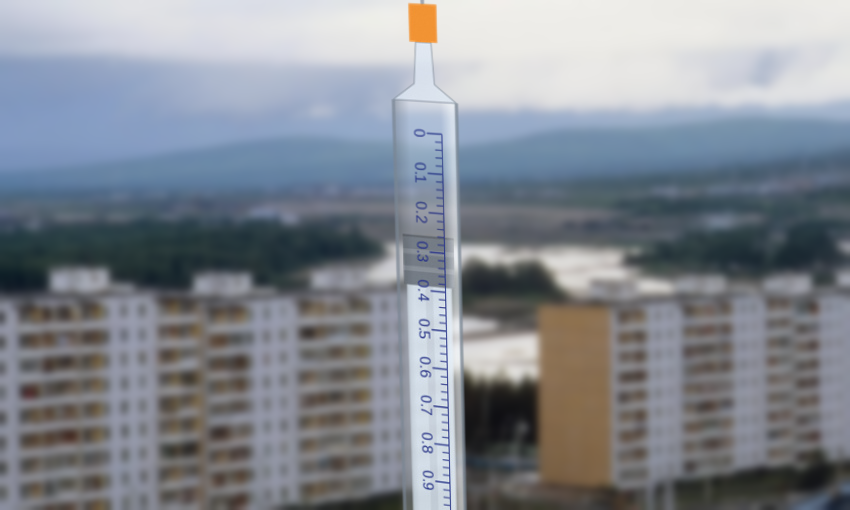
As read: value=0.26 unit=mL
